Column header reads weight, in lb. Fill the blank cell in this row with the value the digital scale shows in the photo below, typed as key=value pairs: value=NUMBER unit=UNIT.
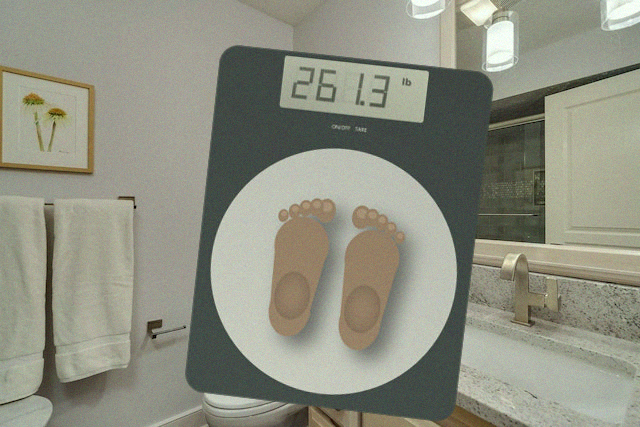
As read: value=261.3 unit=lb
